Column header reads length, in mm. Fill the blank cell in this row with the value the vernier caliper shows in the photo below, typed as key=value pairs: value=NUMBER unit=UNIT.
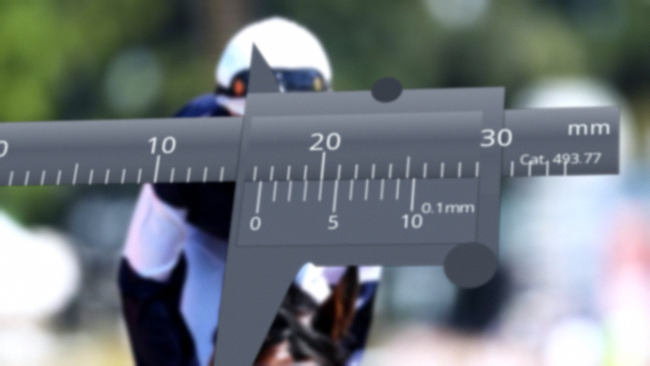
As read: value=16.4 unit=mm
